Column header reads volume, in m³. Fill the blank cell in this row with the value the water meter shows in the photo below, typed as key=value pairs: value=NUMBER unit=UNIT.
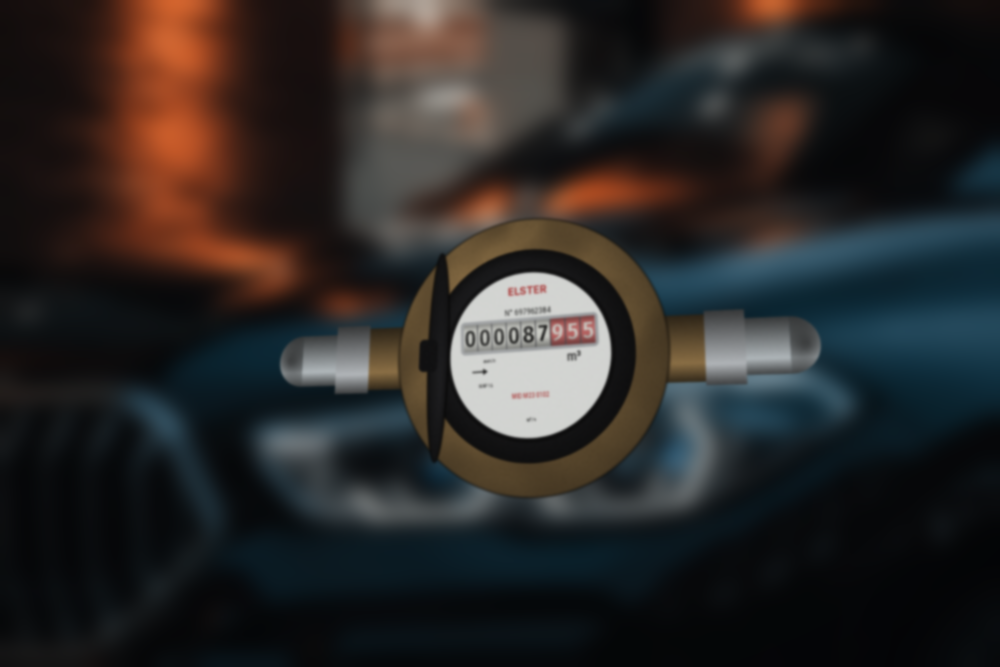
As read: value=87.955 unit=m³
